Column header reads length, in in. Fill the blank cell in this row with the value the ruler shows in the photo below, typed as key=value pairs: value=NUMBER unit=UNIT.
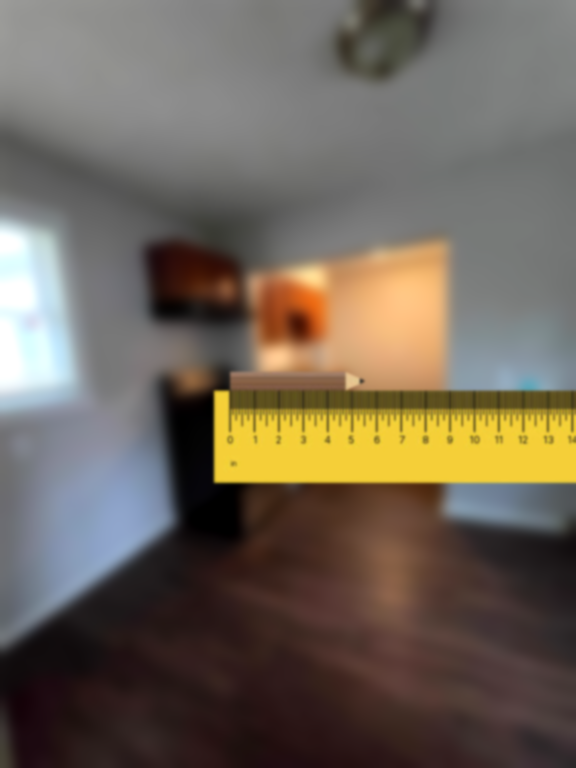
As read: value=5.5 unit=in
